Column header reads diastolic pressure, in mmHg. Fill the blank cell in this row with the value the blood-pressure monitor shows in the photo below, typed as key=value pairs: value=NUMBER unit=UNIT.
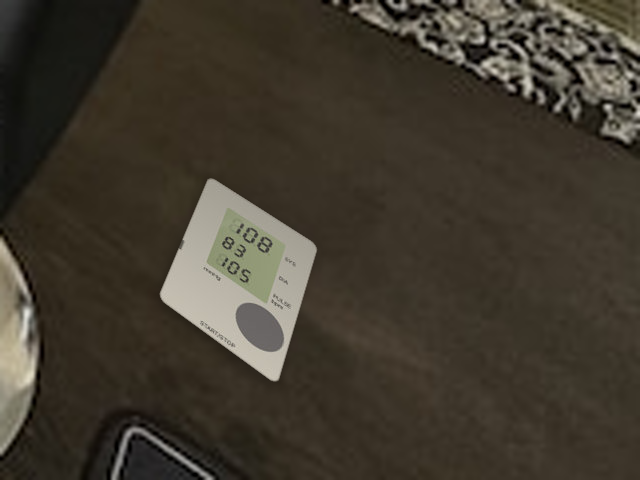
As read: value=83 unit=mmHg
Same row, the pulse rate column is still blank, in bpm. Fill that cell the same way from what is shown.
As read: value=105 unit=bpm
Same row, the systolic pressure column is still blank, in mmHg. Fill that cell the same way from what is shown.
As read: value=108 unit=mmHg
